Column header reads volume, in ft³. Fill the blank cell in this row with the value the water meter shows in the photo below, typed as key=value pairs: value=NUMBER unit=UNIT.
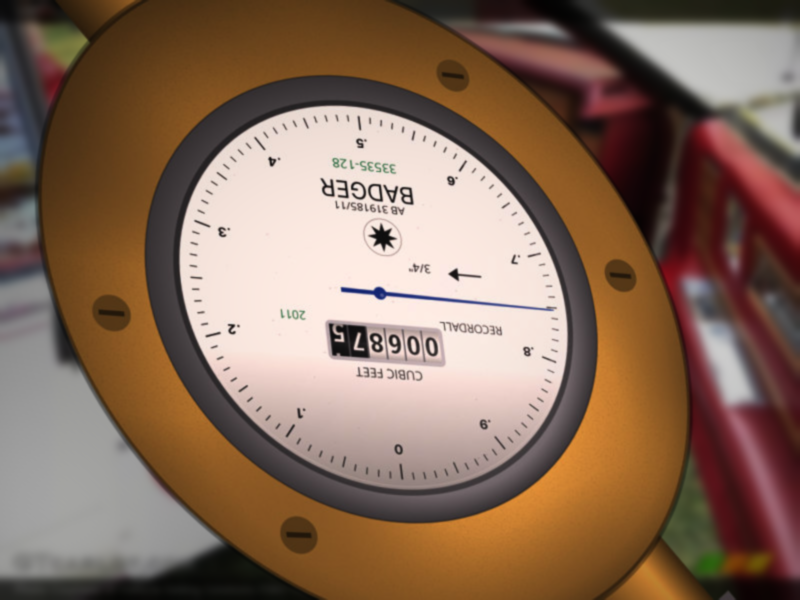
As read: value=6874.75 unit=ft³
